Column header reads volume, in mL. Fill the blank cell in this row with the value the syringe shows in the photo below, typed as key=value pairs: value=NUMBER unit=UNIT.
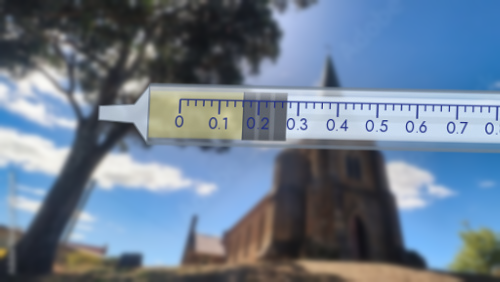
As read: value=0.16 unit=mL
